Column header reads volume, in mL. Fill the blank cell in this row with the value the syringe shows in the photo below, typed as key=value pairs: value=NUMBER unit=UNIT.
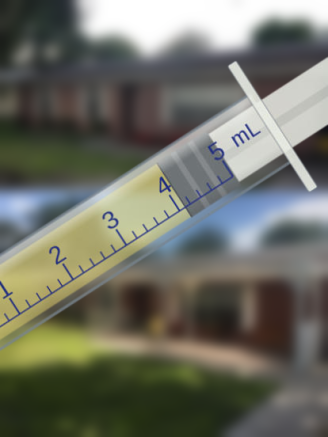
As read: value=4.1 unit=mL
